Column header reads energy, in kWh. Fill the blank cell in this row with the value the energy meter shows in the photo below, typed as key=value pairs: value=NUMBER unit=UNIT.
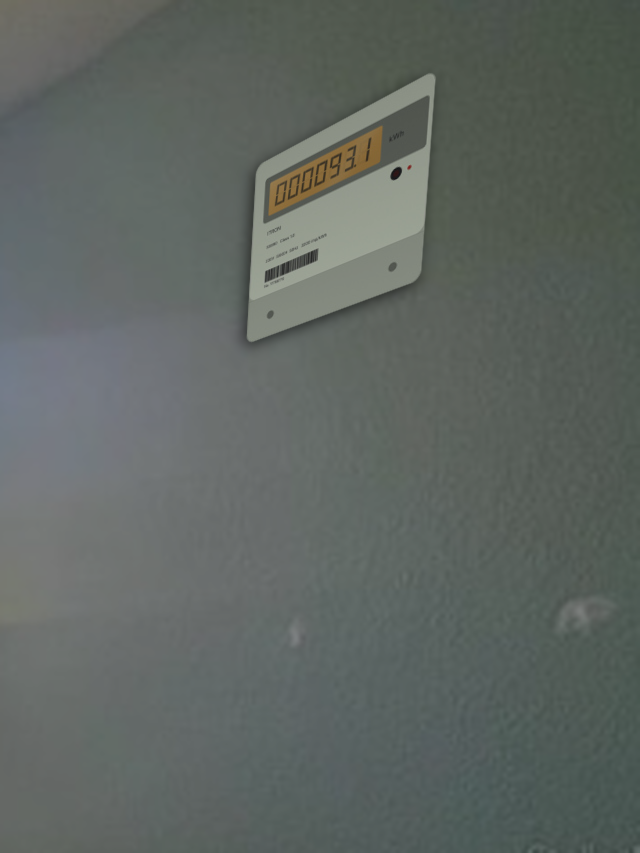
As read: value=93.1 unit=kWh
